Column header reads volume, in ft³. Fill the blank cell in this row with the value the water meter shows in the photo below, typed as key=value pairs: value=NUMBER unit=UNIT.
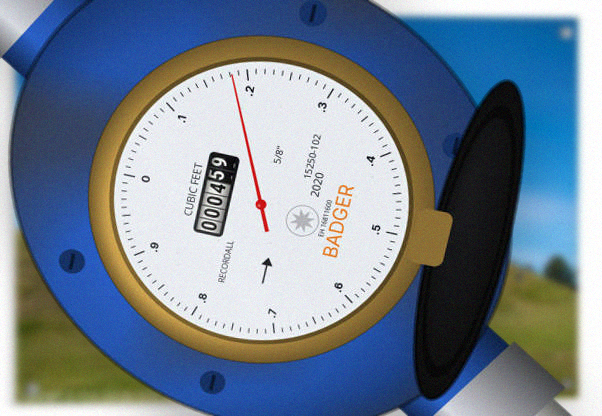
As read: value=459.18 unit=ft³
